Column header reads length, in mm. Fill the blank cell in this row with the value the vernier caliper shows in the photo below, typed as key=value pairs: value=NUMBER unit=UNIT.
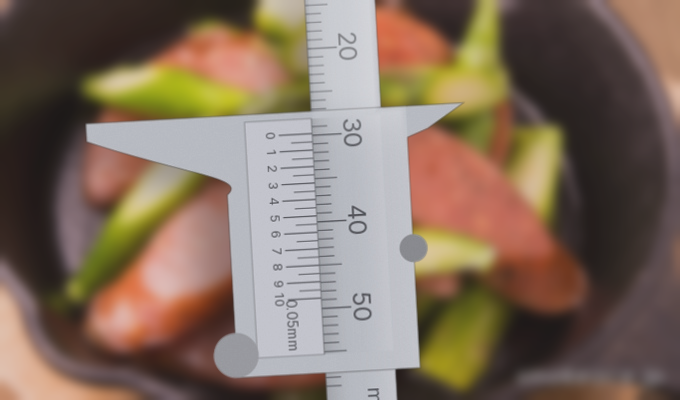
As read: value=29.8 unit=mm
